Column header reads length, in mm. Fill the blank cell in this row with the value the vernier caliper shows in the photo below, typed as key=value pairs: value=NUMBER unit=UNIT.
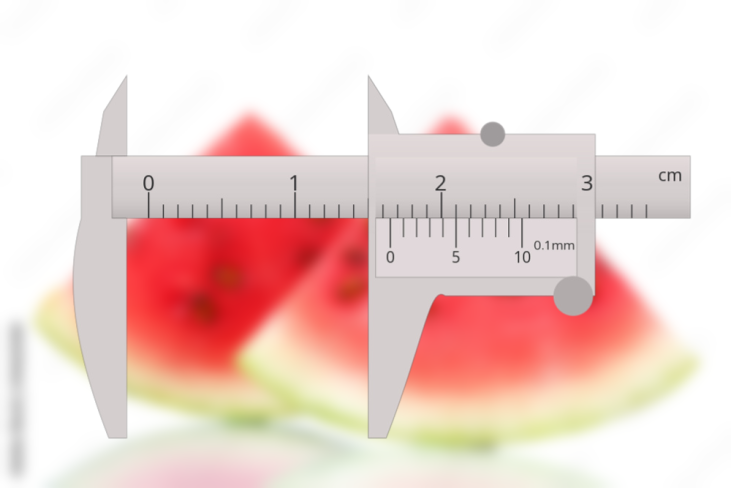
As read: value=16.5 unit=mm
